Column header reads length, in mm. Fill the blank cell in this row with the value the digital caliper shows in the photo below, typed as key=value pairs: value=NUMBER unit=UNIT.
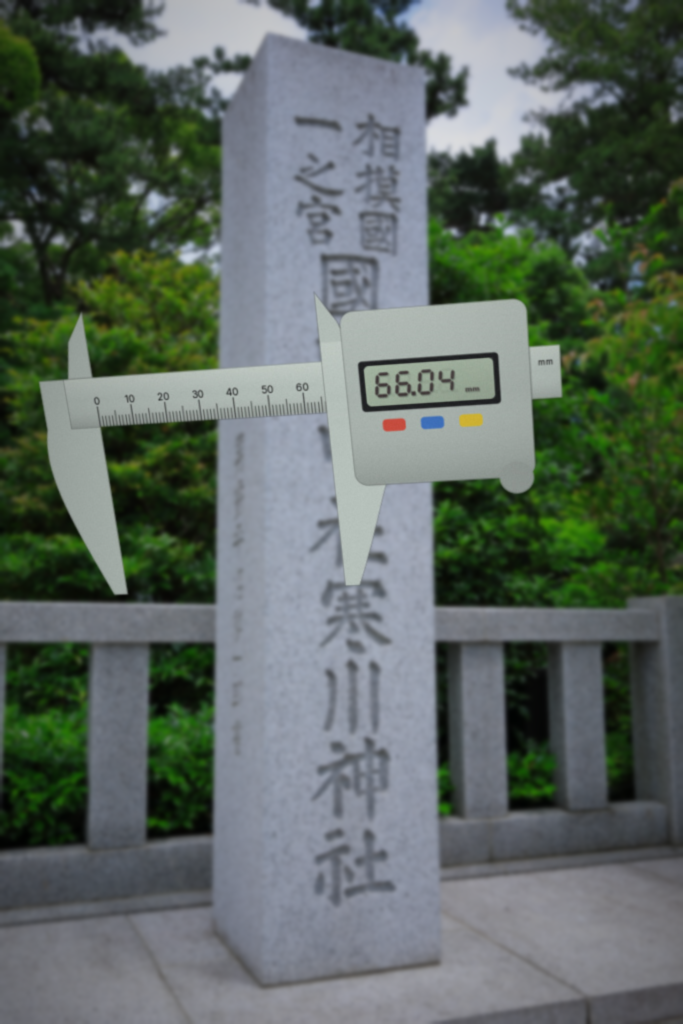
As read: value=66.04 unit=mm
